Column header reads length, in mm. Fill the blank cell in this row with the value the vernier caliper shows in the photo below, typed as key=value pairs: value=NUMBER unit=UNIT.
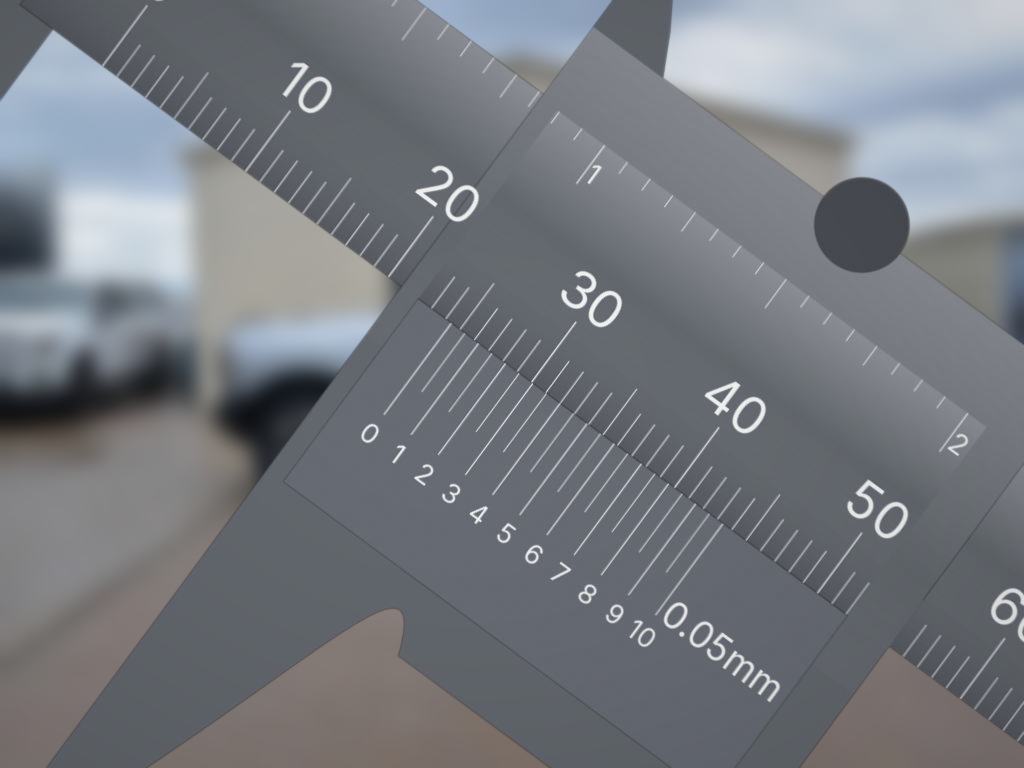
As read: value=24.4 unit=mm
